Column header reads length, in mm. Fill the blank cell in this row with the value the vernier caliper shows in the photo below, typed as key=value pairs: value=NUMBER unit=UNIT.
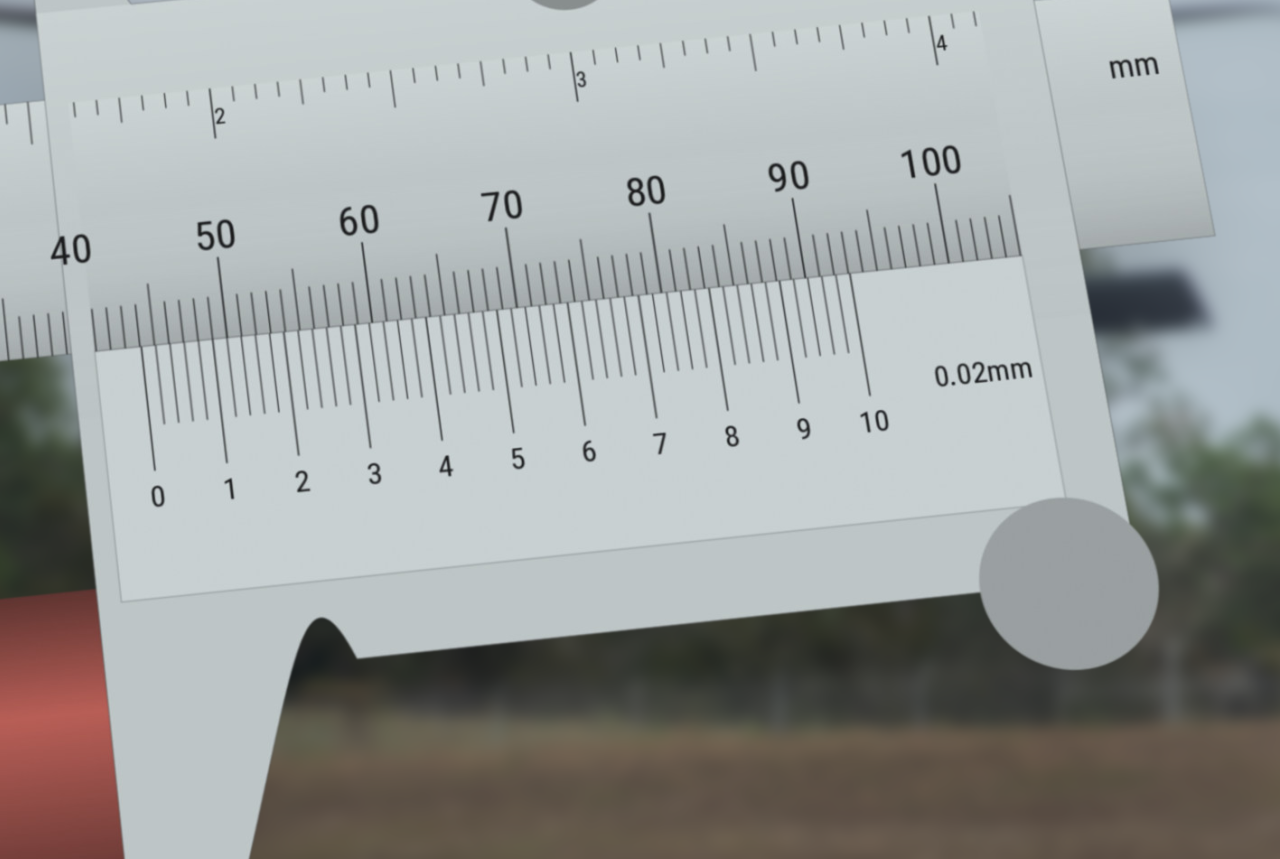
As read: value=44.1 unit=mm
